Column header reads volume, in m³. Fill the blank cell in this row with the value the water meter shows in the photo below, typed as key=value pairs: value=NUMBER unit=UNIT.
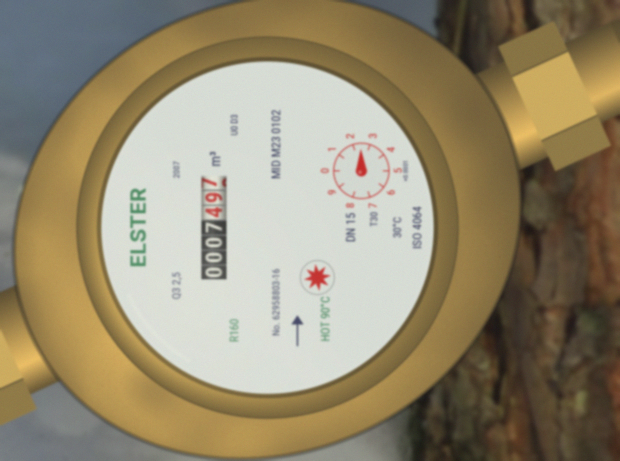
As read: value=7.4972 unit=m³
